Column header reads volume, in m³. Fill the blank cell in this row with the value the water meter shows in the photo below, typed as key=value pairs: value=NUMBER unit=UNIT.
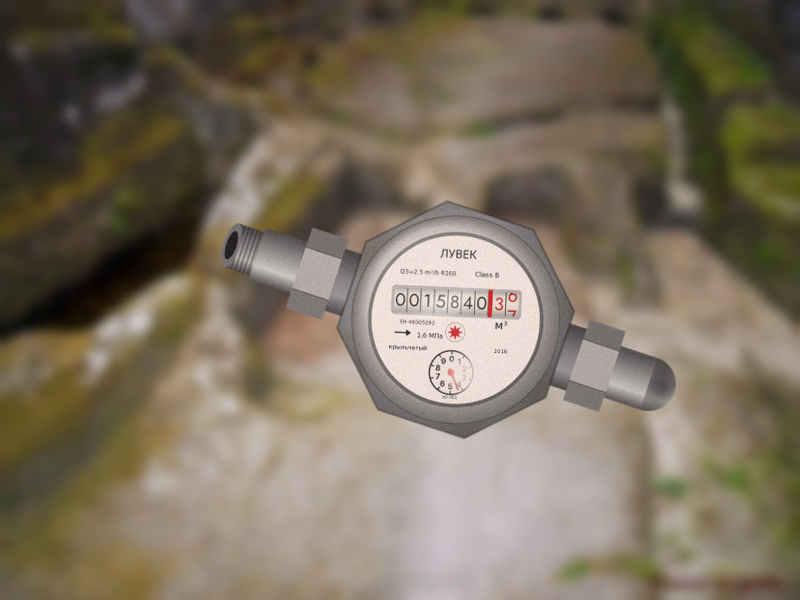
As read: value=15840.364 unit=m³
